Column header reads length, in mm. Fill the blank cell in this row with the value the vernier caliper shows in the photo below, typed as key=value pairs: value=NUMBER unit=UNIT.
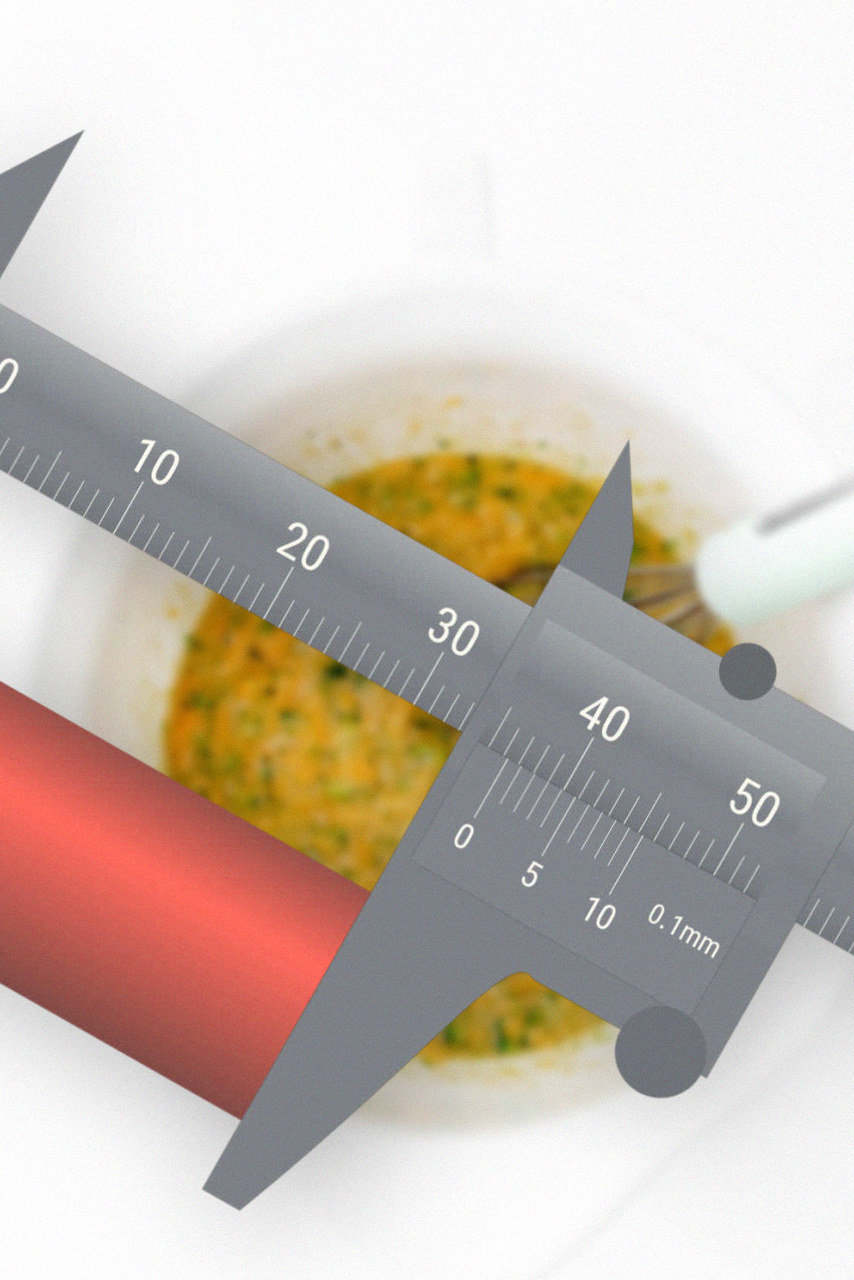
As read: value=36.3 unit=mm
